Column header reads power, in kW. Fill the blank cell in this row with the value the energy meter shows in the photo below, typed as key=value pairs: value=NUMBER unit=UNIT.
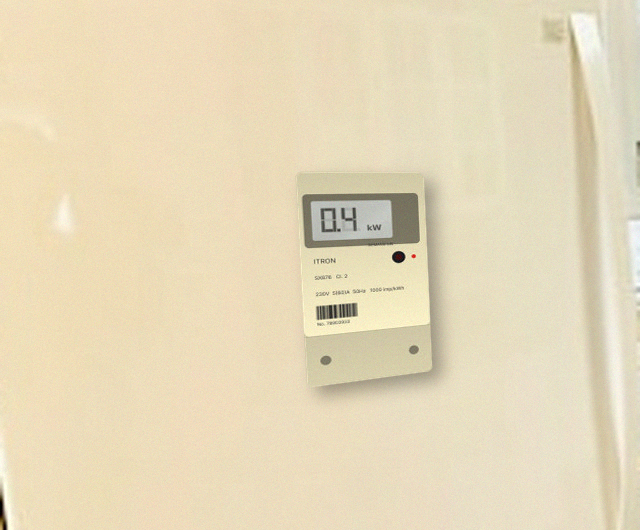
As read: value=0.4 unit=kW
